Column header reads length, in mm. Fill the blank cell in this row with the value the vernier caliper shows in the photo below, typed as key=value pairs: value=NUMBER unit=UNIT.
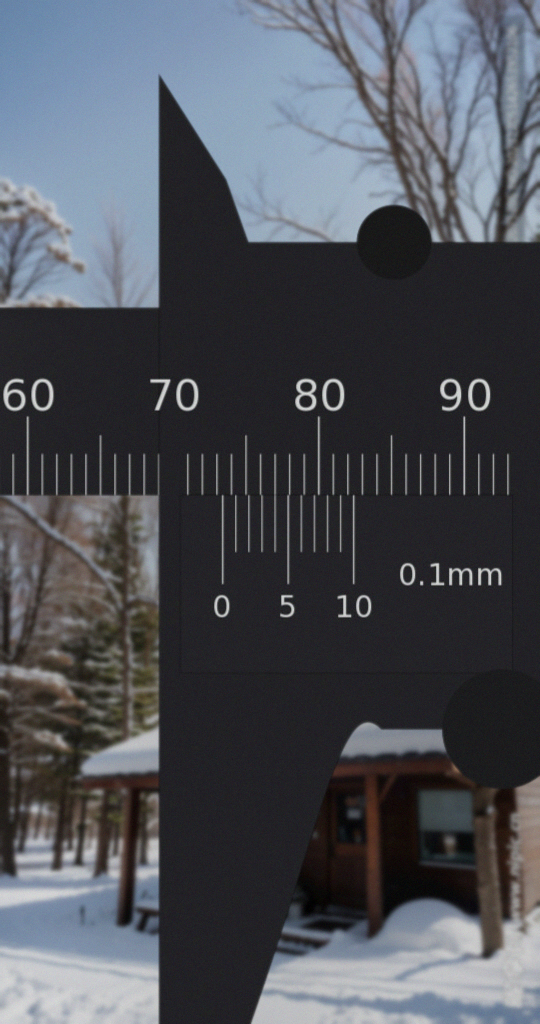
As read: value=73.4 unit=mm
